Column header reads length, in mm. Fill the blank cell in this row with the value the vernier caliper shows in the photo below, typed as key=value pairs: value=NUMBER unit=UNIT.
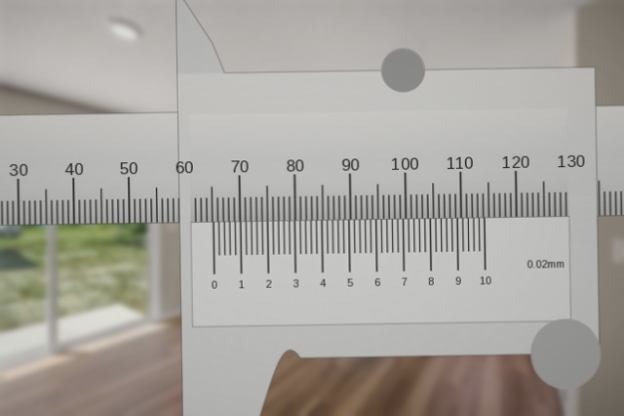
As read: value=65.2 unit=mm
